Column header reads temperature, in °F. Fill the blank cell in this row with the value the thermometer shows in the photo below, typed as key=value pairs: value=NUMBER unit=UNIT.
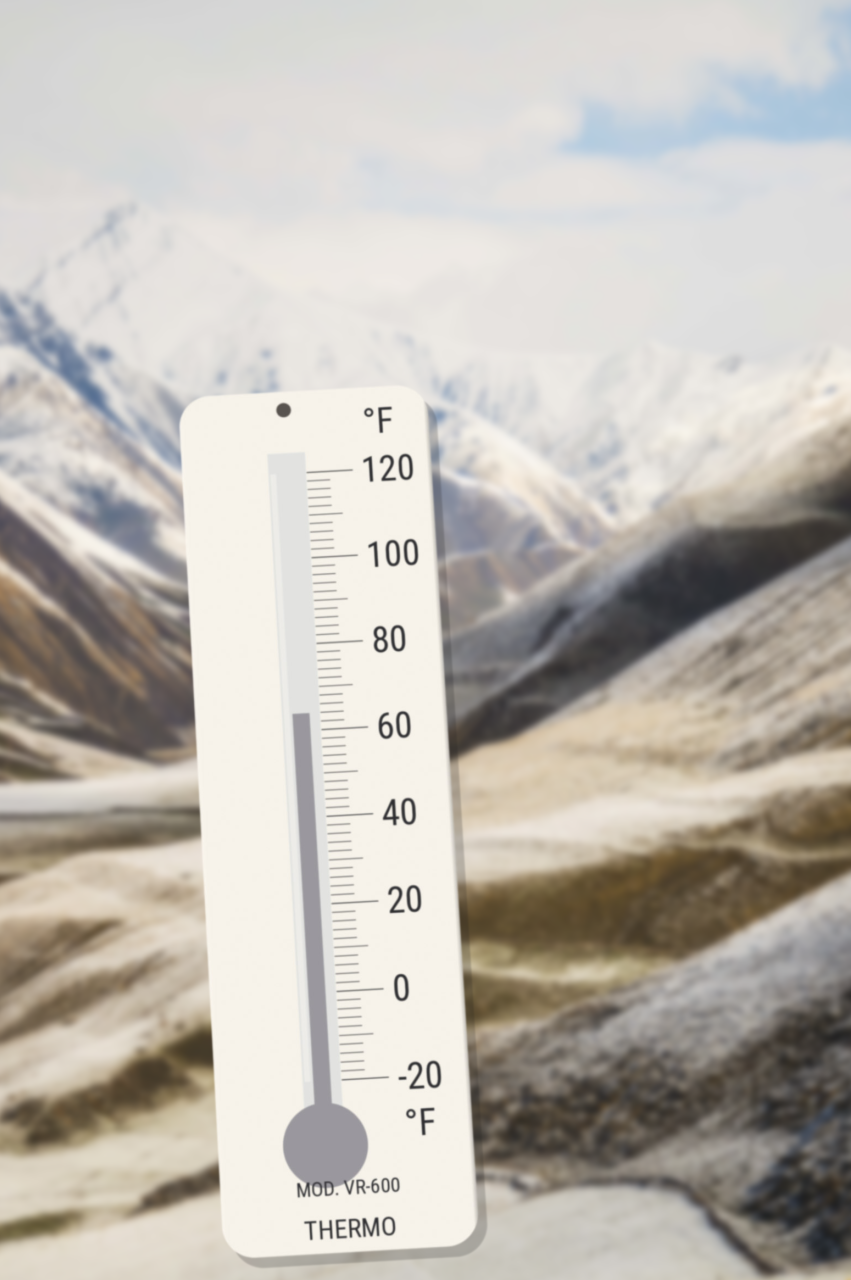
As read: value=64 unit=°F
